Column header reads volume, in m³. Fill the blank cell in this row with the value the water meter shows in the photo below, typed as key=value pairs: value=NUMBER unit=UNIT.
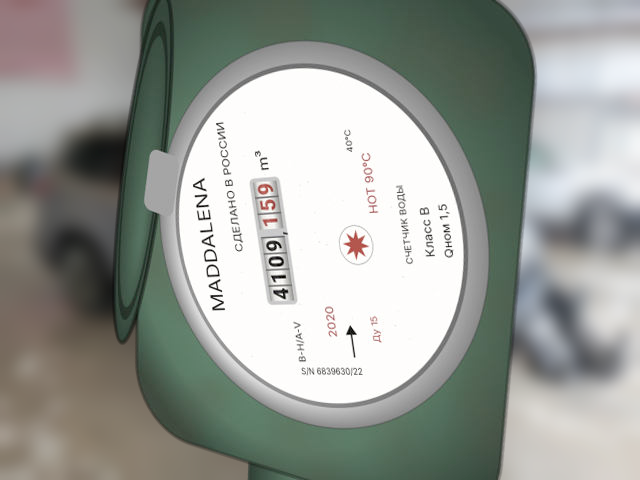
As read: value=4109.159 unit=m³
